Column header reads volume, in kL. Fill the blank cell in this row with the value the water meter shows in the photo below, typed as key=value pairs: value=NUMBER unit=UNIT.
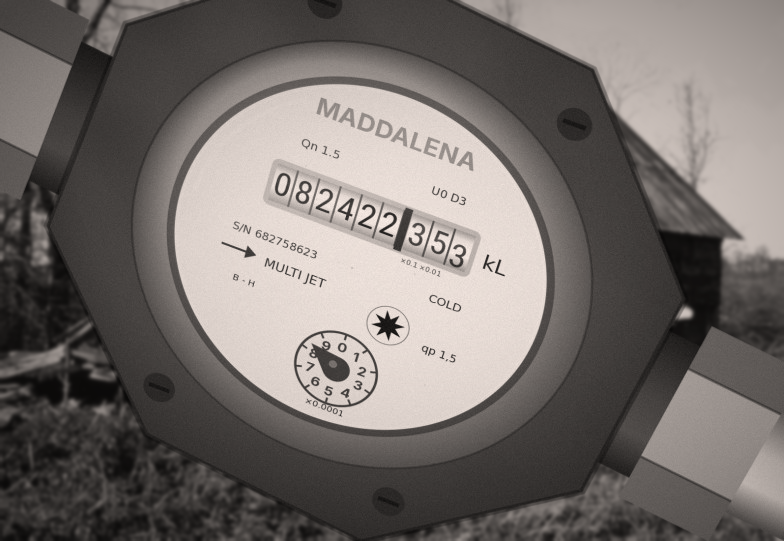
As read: value=82422.3528 unit=kL
